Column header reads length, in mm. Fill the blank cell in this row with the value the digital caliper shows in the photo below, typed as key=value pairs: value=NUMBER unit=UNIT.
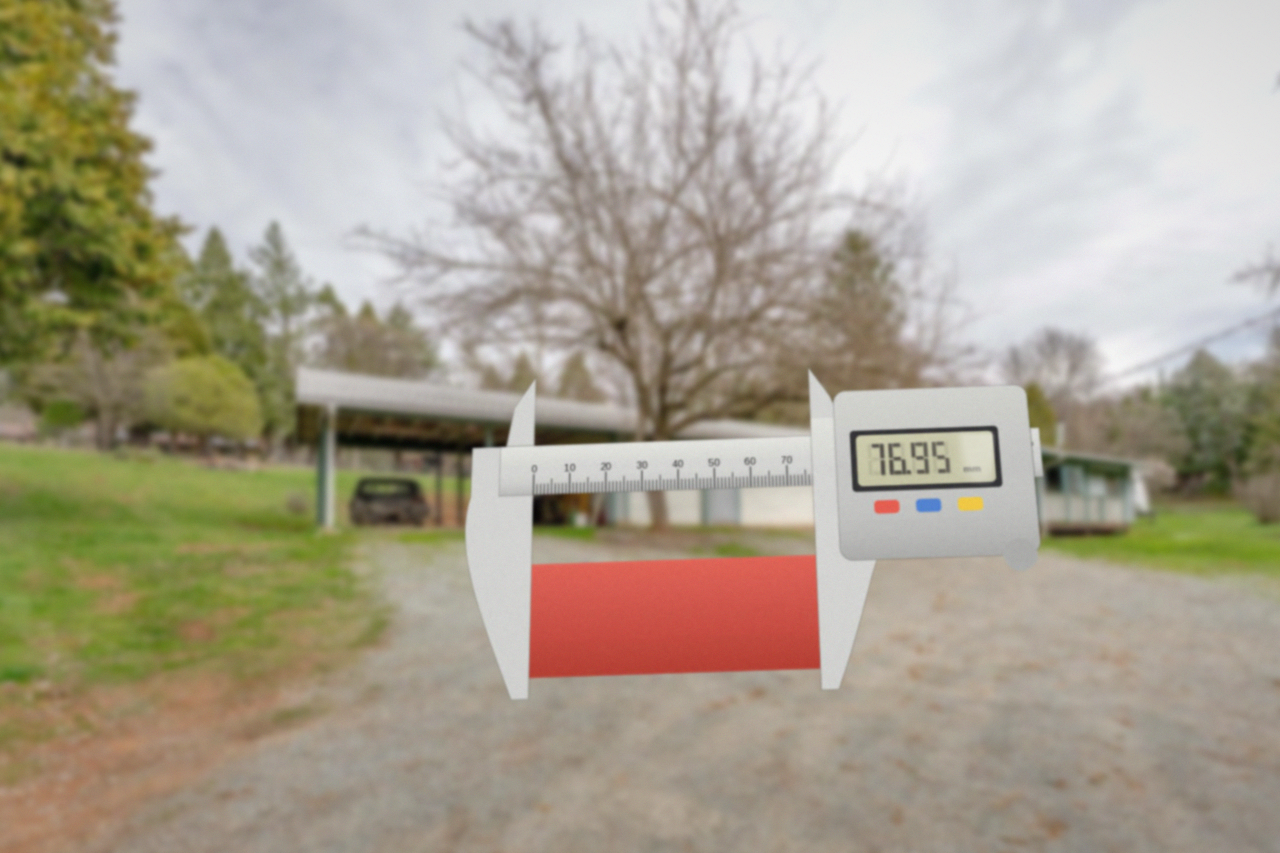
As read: value=76.95 unit=mm
